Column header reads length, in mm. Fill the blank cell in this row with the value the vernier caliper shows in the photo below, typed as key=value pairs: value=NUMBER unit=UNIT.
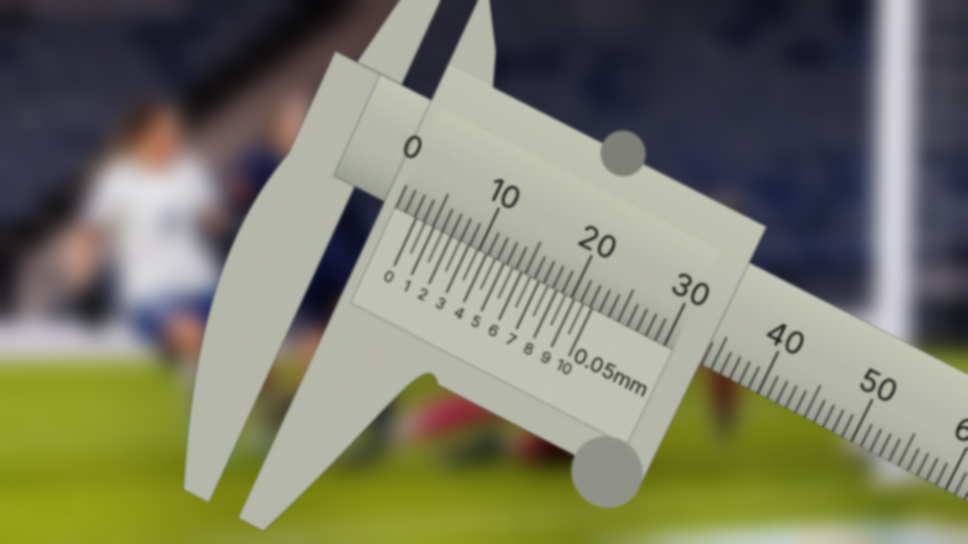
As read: value=3.2 unit=mm
